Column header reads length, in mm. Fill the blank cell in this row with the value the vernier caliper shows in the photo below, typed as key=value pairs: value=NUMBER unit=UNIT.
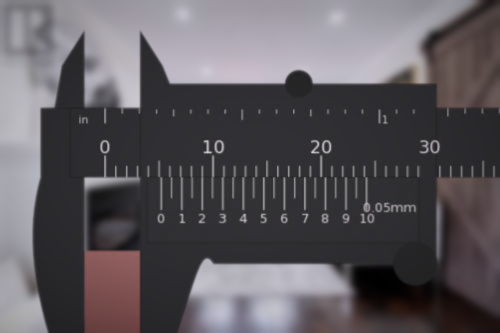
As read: value=5.2 unit=mm
